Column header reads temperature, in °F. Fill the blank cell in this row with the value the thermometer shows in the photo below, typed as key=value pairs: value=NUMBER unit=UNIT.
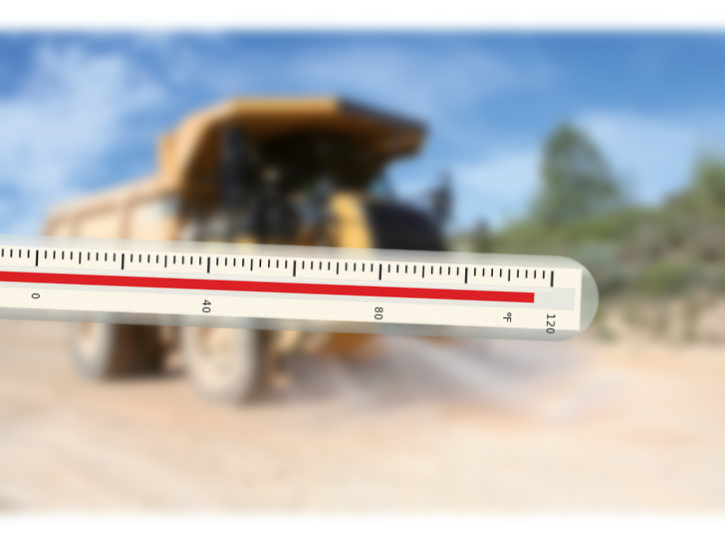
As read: value=116 unit=°F
